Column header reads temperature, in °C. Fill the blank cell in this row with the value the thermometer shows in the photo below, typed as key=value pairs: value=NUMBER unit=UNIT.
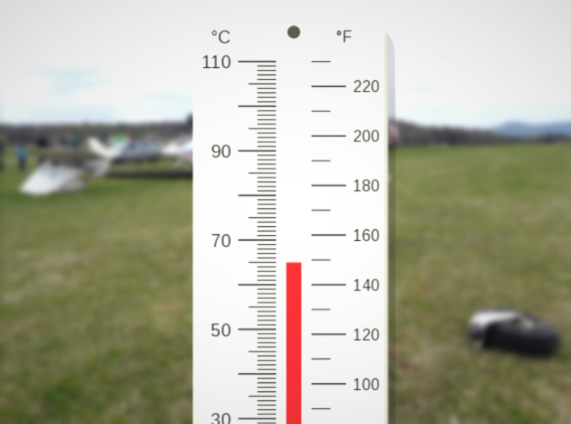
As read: value=65 unit=°C
